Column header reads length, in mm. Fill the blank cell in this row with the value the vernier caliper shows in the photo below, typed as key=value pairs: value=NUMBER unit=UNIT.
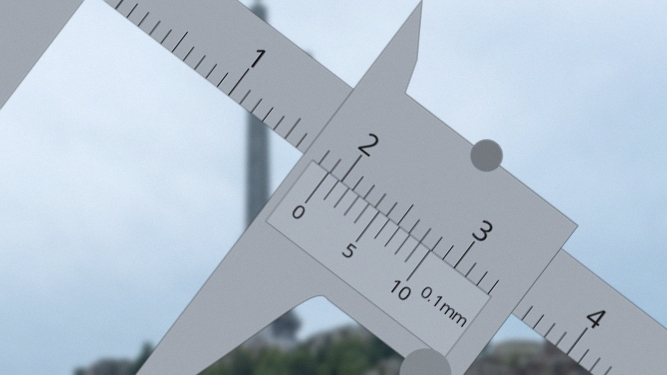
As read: value=18.9 unit=mm
